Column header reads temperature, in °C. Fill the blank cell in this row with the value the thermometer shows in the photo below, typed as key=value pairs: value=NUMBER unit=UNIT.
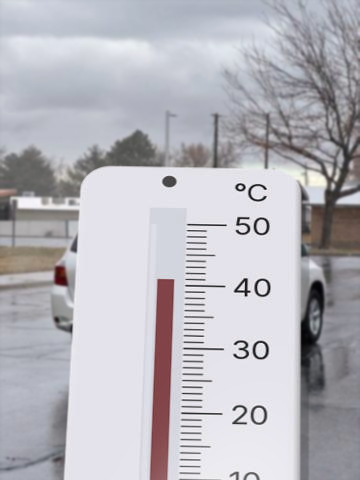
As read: value=41 unit=°C
